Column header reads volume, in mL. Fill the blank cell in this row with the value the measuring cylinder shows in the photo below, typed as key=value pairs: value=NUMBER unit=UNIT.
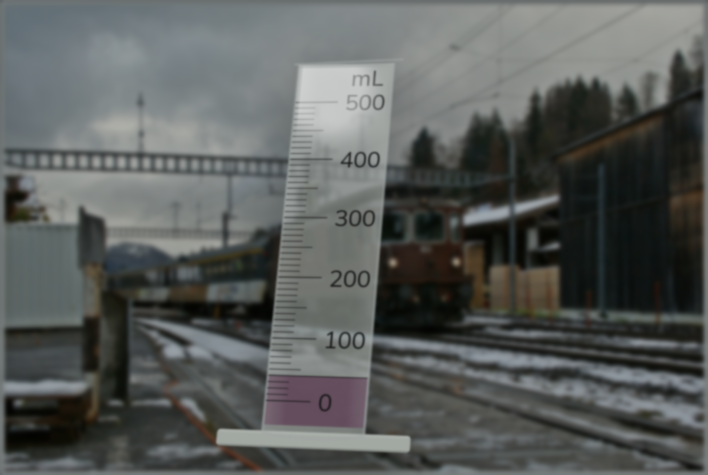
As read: value=40 unit=mL
